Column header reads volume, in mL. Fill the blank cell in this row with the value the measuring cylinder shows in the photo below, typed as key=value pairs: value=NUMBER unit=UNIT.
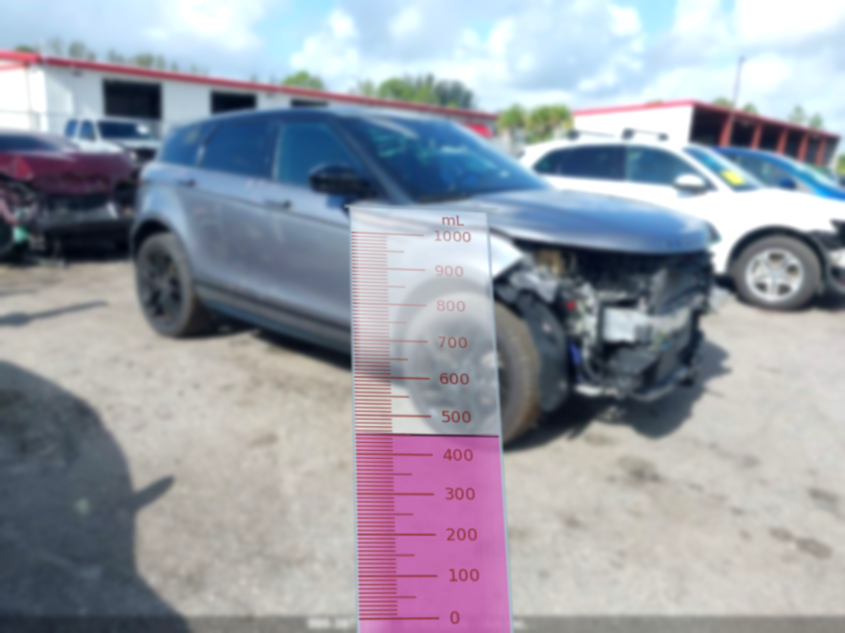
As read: value=450 unit=mL
